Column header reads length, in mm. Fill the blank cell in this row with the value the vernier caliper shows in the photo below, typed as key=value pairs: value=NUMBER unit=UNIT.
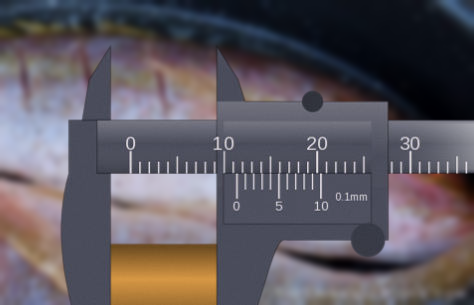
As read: value=11.4 unit=mm
